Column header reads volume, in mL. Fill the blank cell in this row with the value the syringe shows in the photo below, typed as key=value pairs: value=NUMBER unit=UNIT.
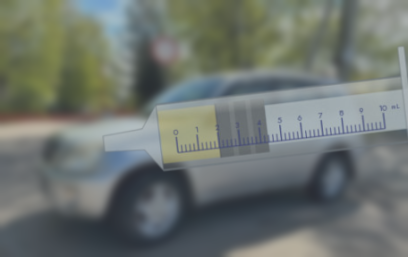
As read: value=2 unit=mL
